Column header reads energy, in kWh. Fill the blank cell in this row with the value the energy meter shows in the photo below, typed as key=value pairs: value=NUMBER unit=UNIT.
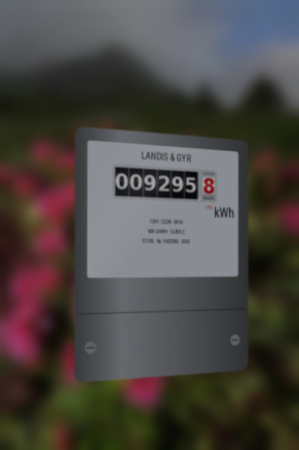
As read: value=9295.8 unit=kWh
